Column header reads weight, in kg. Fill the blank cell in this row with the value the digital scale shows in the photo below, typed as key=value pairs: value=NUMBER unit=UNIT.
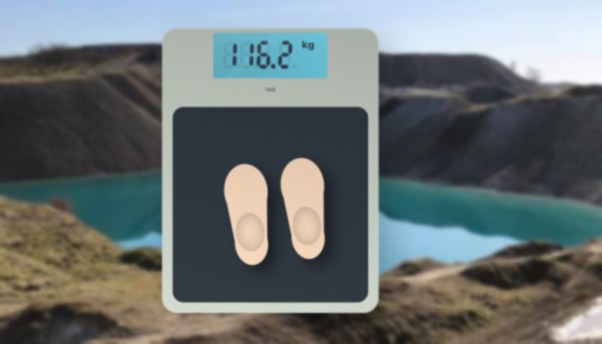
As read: value=116.2 unit=kg
